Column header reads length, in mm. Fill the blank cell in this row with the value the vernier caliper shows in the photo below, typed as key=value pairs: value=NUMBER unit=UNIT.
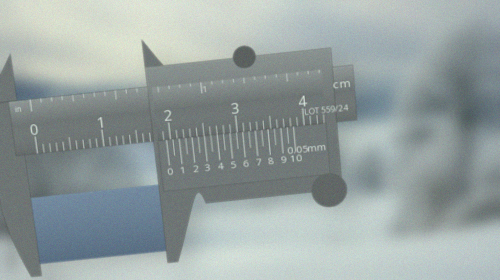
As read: value=19.4 unit=mm
